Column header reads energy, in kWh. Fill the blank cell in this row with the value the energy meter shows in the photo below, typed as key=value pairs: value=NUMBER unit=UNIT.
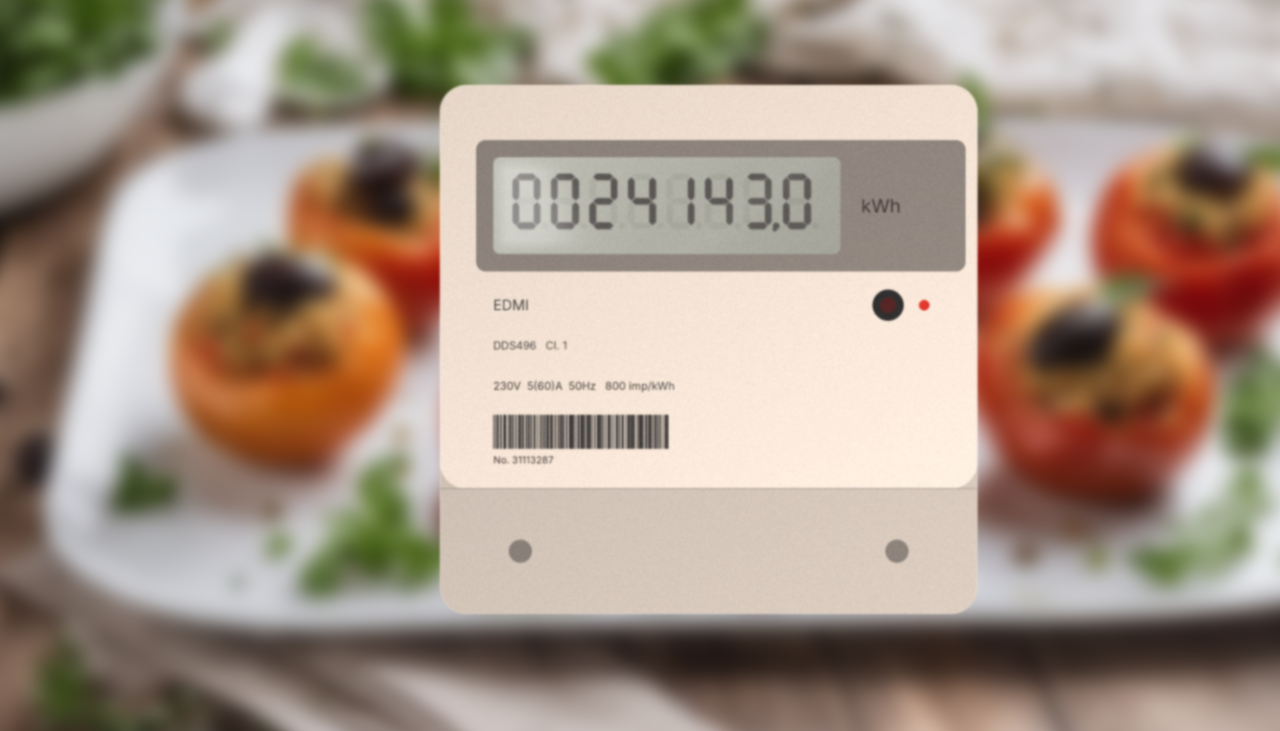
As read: value=24143.0 unit=kWh
